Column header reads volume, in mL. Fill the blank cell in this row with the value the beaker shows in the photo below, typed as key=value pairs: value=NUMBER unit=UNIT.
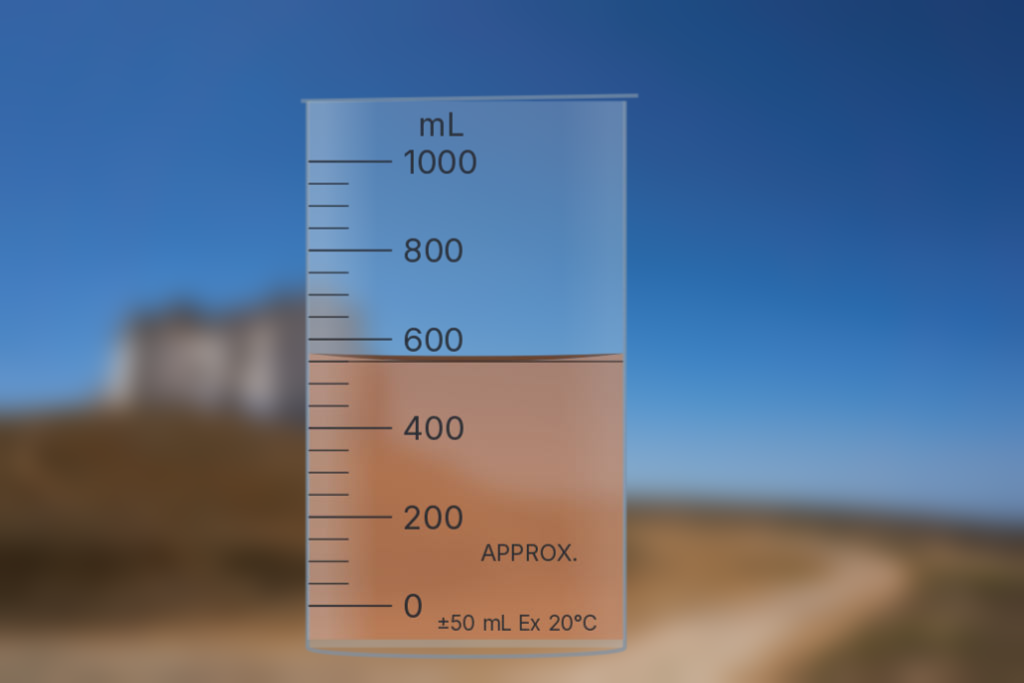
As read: value=550 unit=mL
